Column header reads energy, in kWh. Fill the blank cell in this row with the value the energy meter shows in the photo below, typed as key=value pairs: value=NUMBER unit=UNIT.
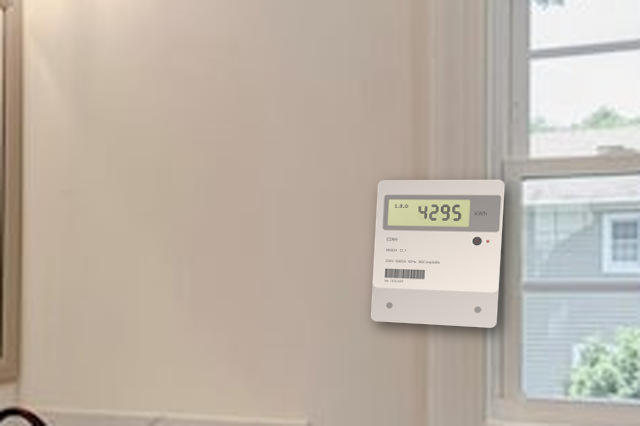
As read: value=4295 unit=kWh
